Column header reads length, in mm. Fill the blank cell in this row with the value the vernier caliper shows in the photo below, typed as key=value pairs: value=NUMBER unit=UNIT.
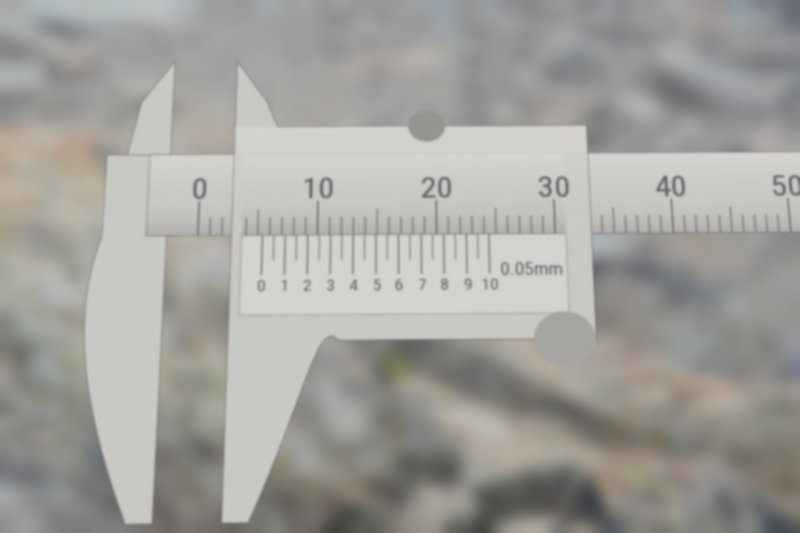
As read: value=5.4 unit=mm
